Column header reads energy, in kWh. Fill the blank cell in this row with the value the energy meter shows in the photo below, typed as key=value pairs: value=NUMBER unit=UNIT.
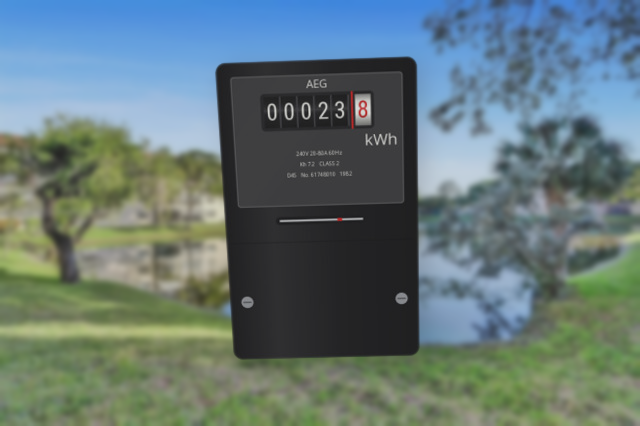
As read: value=23.8 unit=kWh
